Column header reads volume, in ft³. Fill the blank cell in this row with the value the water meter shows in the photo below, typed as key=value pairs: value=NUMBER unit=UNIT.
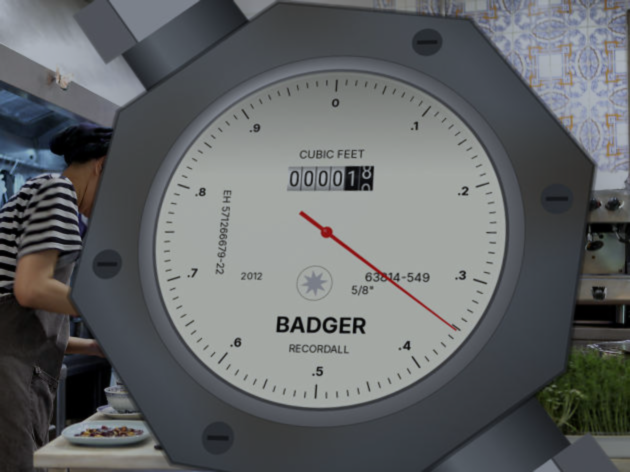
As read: value=18.35 unit=ft³
